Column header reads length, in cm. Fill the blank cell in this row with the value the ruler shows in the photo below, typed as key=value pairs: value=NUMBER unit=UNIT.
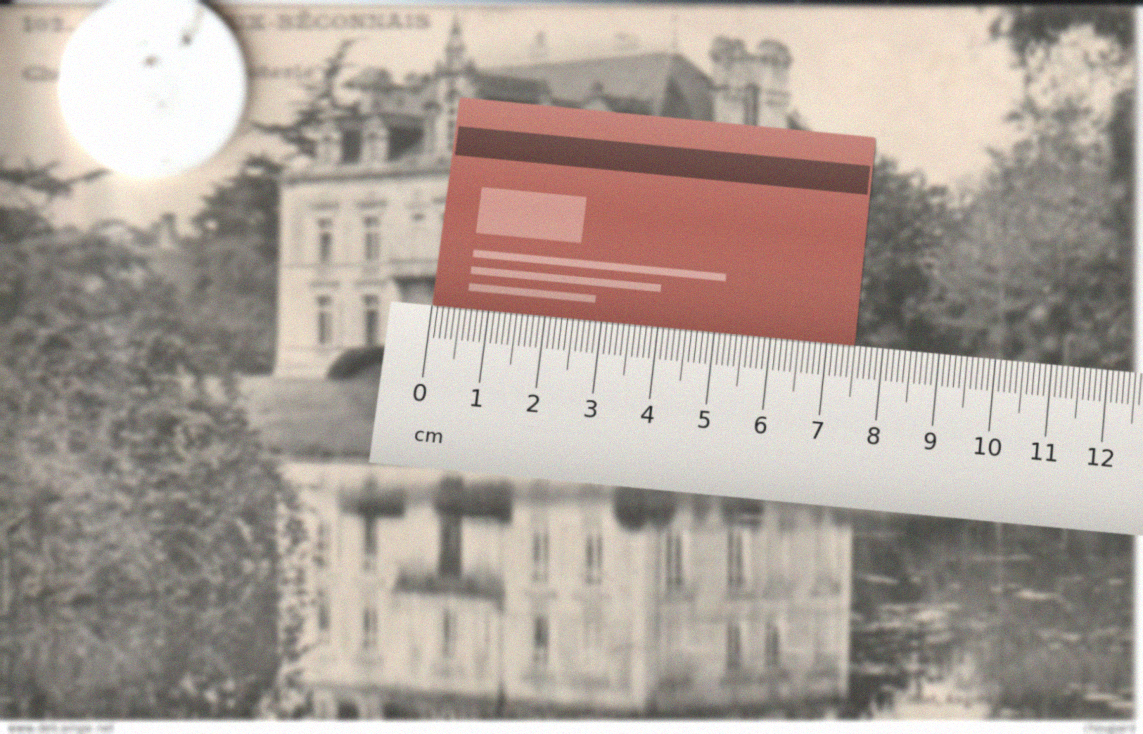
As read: value=7.5 unit=cm
